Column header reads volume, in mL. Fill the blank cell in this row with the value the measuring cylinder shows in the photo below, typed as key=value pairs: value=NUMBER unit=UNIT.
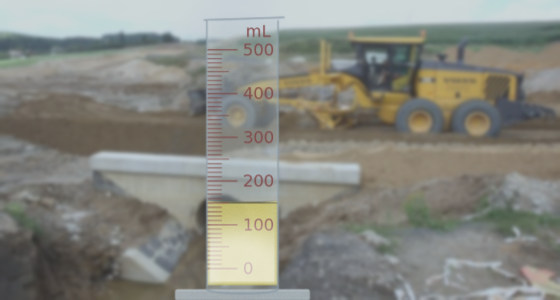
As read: value=150 unit=mL
